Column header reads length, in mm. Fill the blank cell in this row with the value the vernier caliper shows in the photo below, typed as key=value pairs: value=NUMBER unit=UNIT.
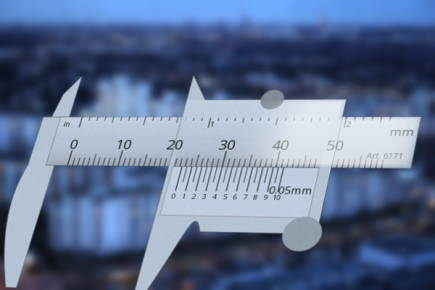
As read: value=22.4 unit=mm
